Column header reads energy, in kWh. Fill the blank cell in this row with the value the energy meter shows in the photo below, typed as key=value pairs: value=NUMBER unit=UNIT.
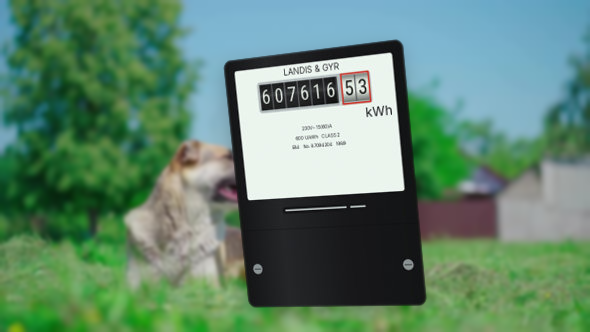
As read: value=607616.53 unit=kWh
